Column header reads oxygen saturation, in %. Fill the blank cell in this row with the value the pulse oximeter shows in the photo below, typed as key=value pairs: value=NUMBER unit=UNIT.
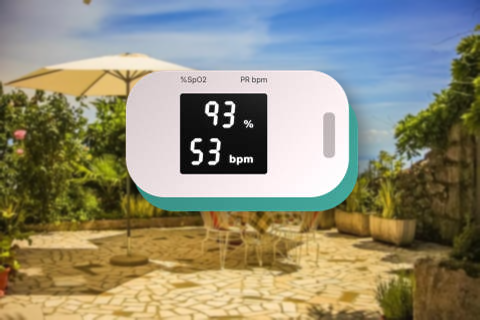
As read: value=93 unit=%
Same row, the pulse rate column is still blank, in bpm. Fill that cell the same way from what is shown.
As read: value=53 unit=bpm
